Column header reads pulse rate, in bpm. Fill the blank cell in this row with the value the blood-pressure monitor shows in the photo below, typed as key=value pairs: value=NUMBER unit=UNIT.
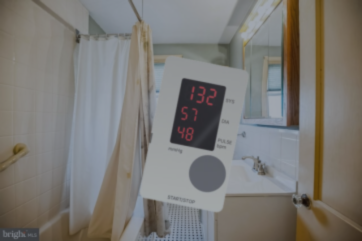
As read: value=48 unit=bpm
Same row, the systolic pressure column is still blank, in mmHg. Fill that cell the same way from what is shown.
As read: value=132 unit=mmHg
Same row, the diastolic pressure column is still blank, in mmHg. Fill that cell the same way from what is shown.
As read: value=57 unit=mmHg
